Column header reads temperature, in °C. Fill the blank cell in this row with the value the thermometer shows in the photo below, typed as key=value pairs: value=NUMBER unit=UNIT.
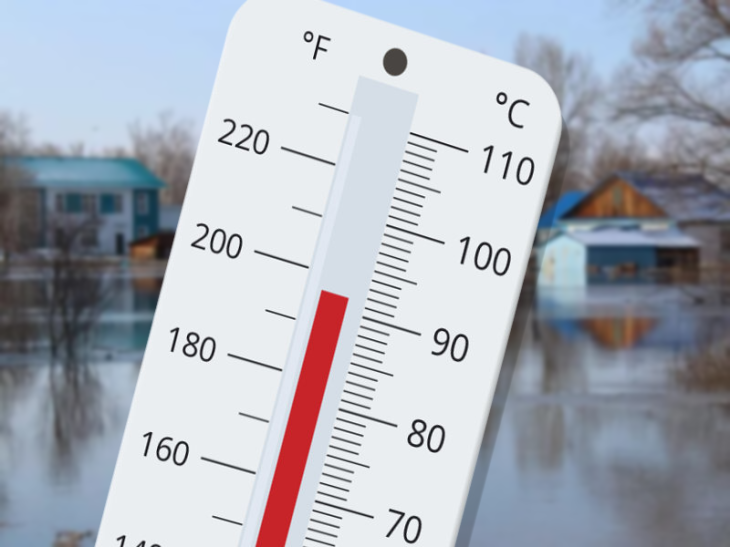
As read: value=91.5 unit=°C
